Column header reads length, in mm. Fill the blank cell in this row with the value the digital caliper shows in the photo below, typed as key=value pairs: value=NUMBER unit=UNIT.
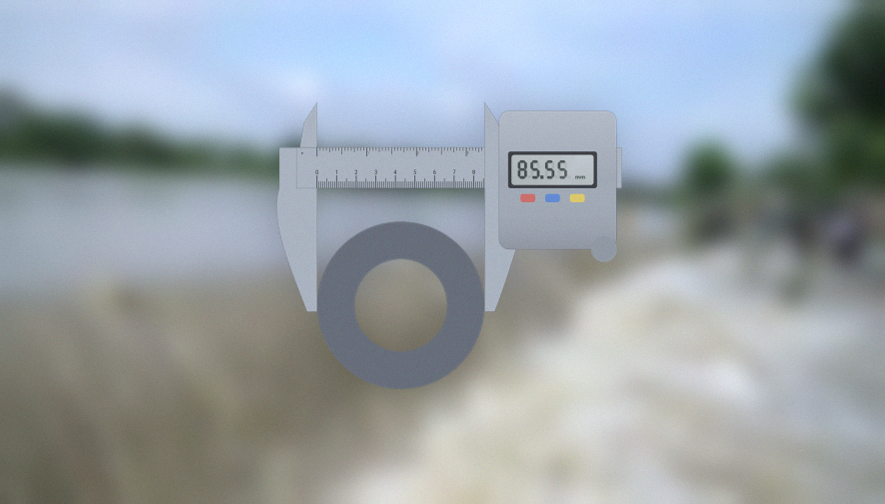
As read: value=85.55 unit=mm
